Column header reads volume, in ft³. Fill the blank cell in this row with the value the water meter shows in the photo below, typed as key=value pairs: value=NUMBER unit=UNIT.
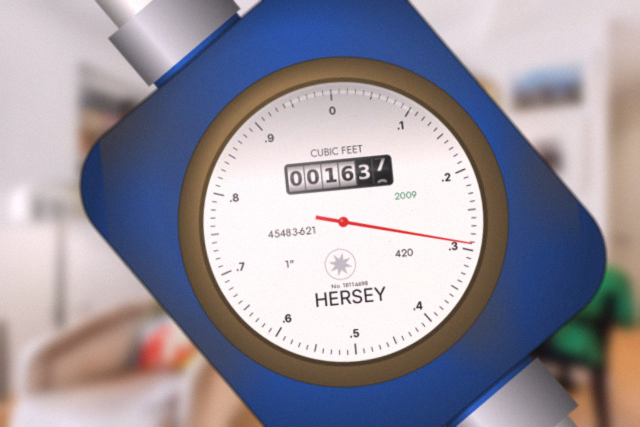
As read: value=1637.29 unit=ft³
